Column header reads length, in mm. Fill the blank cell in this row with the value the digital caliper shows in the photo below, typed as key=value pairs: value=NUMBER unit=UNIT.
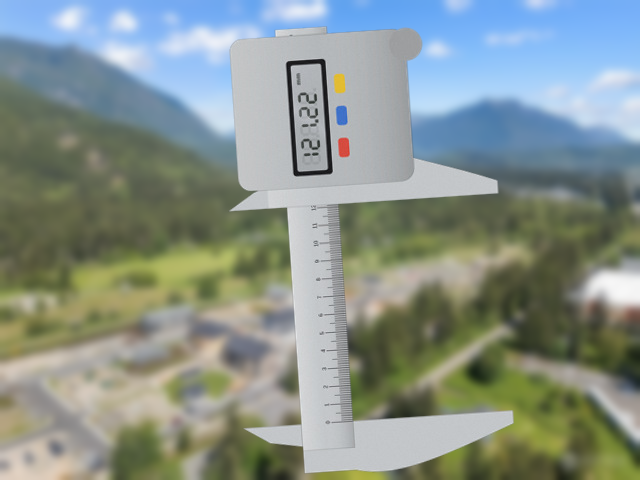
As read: value=121.22 unit=mm
